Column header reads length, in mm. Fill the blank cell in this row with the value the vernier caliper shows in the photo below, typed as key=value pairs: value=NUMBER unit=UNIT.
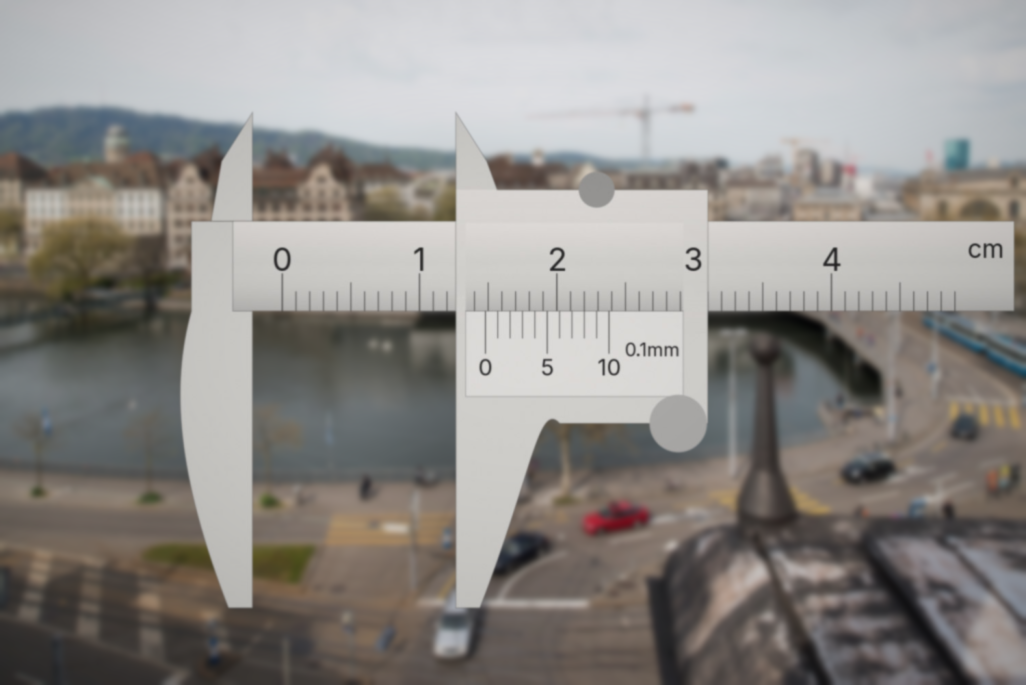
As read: value=14.8 unit=mm
